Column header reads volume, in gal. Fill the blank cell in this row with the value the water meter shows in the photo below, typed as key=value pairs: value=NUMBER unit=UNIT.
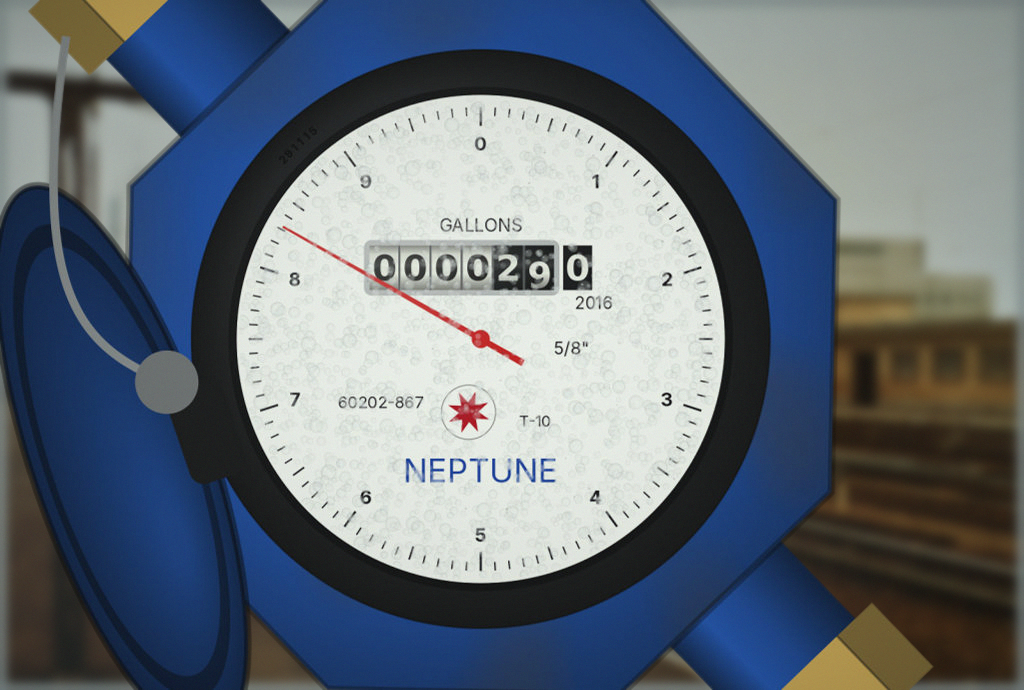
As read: value=288.3 unit=gal
